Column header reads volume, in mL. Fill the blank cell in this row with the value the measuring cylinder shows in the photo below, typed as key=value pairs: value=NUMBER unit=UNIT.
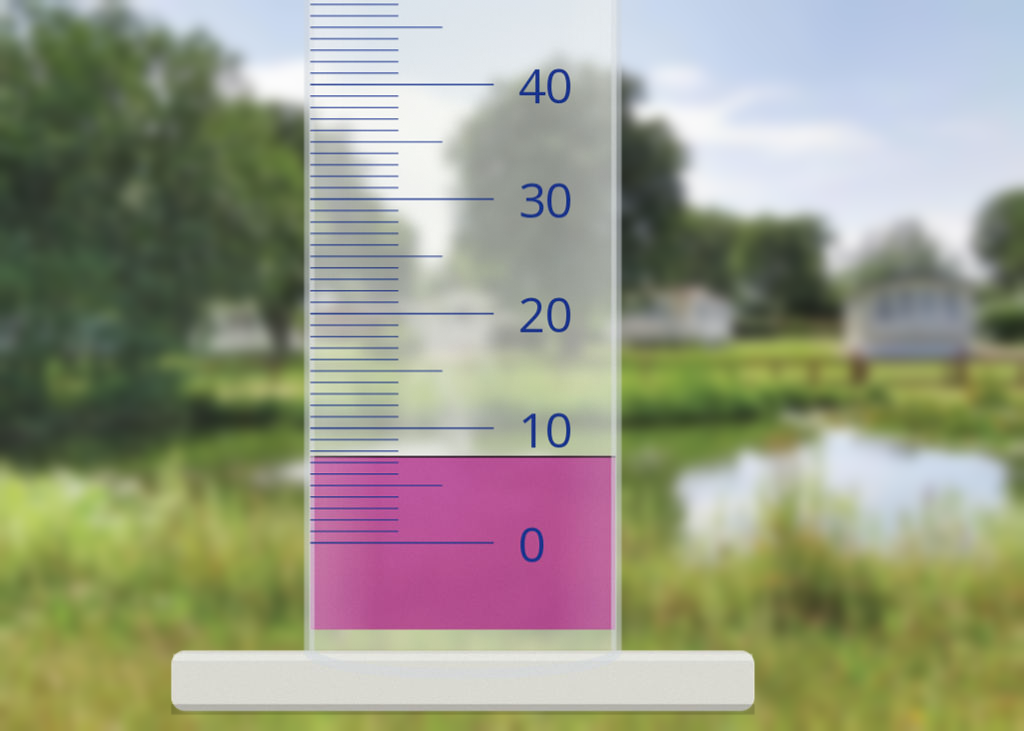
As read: value=7.5 unit=mL
